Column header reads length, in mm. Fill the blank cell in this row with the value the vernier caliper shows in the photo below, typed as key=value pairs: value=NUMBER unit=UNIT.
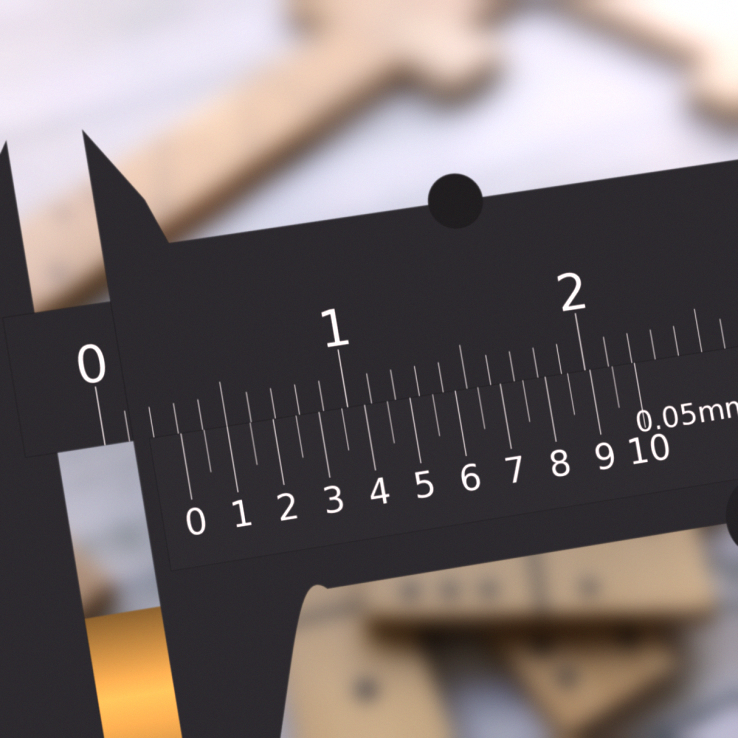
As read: value=3.10 unit=mm
